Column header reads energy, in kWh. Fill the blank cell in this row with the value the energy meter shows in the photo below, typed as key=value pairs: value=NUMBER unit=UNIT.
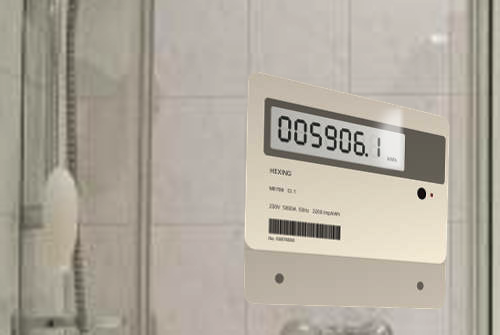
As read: value=5906.1 unit=kWh
